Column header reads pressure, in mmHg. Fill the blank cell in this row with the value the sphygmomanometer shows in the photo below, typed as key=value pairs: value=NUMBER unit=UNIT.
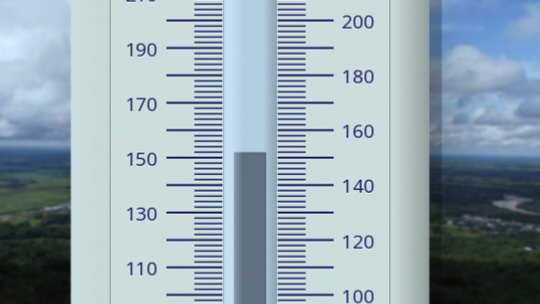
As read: value=152 unit=mmHg
